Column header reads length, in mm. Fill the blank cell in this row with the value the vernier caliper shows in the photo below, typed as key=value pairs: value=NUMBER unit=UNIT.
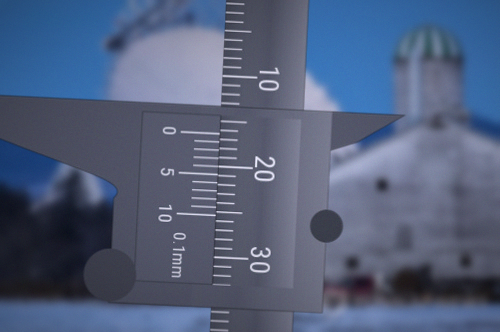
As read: value=16.4 unit=mm
